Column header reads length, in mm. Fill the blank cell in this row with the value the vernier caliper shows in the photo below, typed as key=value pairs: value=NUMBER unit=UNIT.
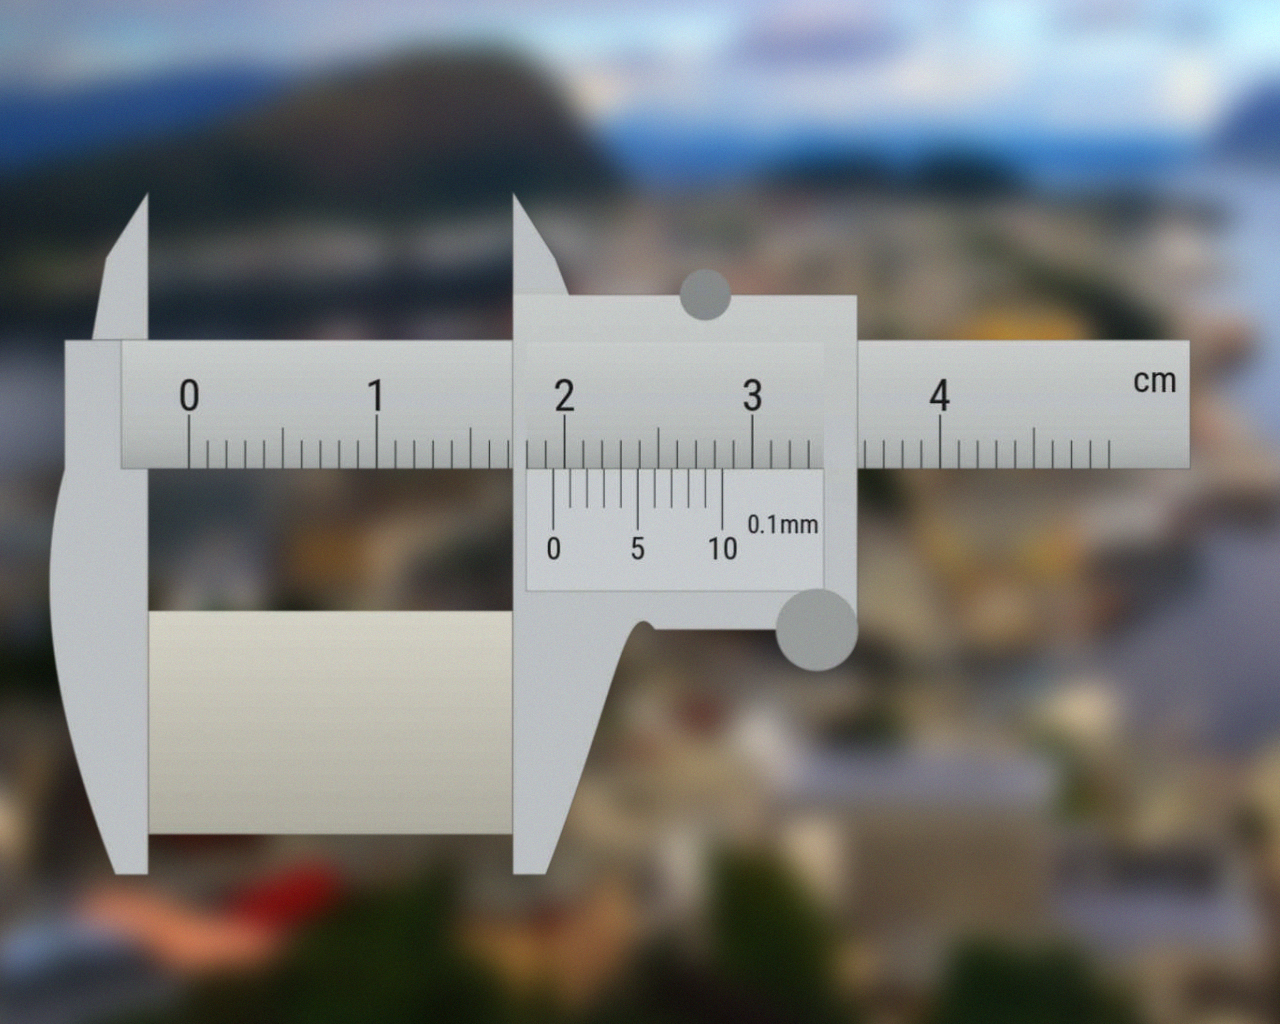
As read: value=19.4 unit=mm
